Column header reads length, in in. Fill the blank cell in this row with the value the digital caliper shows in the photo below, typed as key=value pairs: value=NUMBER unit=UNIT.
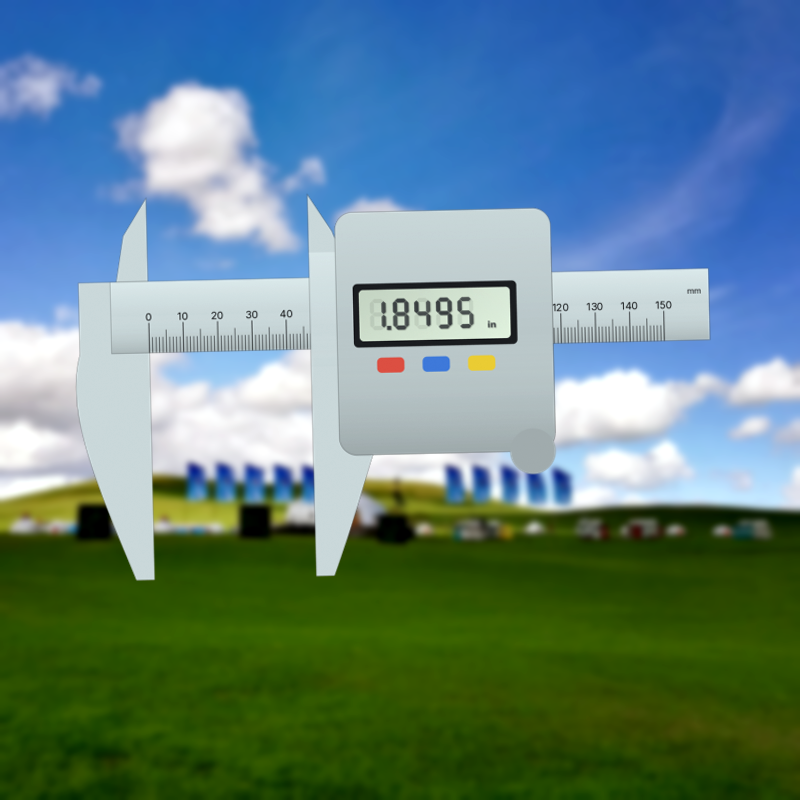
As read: value=1.8495 unit=in
